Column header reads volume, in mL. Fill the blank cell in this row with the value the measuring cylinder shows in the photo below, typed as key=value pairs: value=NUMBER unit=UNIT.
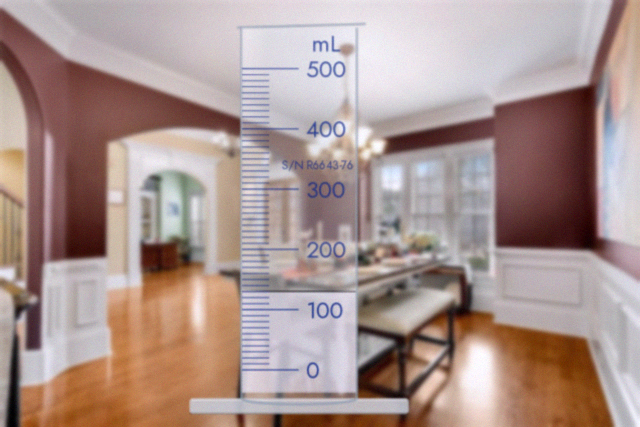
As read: value=130 unit=mL
